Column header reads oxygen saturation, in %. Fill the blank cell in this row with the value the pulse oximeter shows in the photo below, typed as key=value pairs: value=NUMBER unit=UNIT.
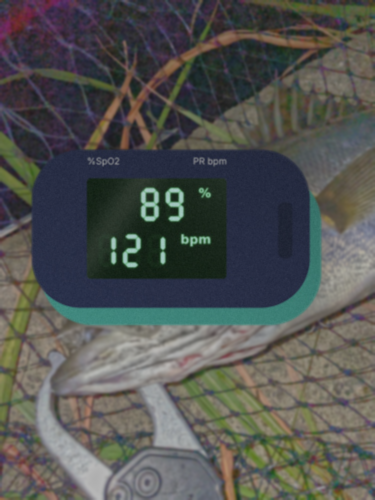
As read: value=89 unit=%
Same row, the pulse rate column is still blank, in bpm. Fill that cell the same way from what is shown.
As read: value=121 unit=bpm
